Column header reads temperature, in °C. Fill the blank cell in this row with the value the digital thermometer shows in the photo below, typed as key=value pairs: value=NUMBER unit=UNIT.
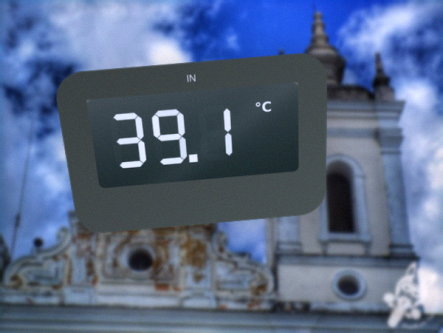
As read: value=39.1 unit=°C
